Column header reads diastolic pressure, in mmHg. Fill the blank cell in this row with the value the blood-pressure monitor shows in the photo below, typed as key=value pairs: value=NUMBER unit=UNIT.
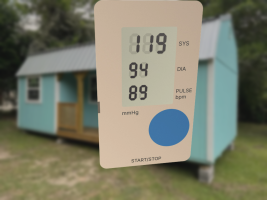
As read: value=94 unit=mmHg
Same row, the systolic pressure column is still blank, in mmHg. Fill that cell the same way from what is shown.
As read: value=119 unit=mmHg
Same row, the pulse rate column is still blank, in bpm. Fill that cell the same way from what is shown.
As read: value=89 unit=bpm
